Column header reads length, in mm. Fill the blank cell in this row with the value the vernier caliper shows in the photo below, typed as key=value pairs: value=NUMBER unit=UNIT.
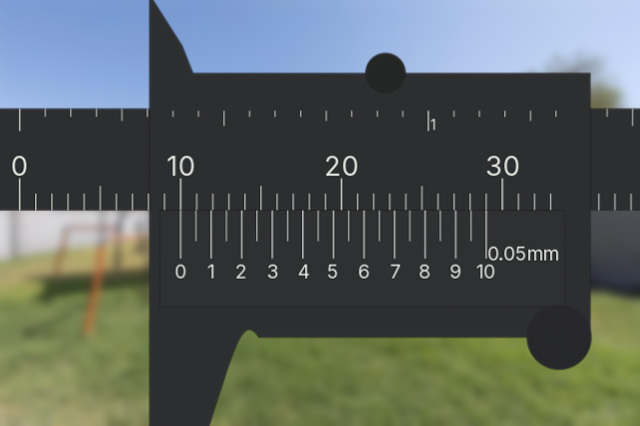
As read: value=10.0 unit=mm
